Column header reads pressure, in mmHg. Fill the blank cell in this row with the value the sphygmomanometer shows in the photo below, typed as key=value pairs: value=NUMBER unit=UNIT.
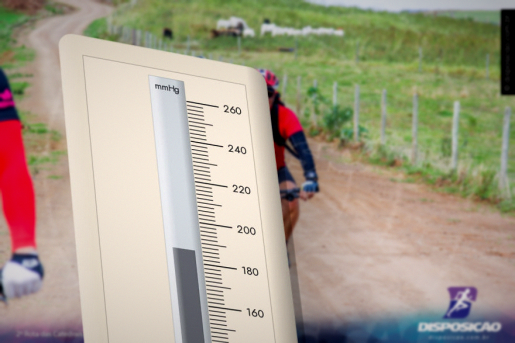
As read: value=186 unit=mmHg
